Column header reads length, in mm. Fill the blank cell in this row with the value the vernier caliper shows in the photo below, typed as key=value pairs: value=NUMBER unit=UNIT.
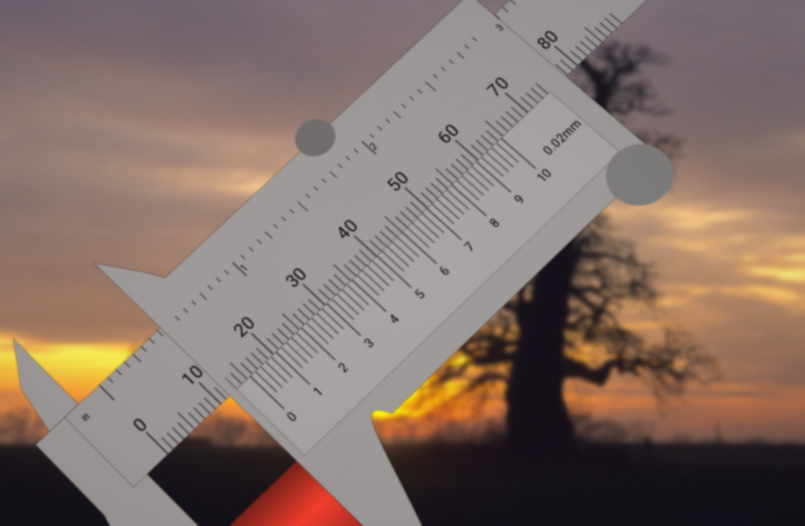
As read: value=15.6 unit=mm
